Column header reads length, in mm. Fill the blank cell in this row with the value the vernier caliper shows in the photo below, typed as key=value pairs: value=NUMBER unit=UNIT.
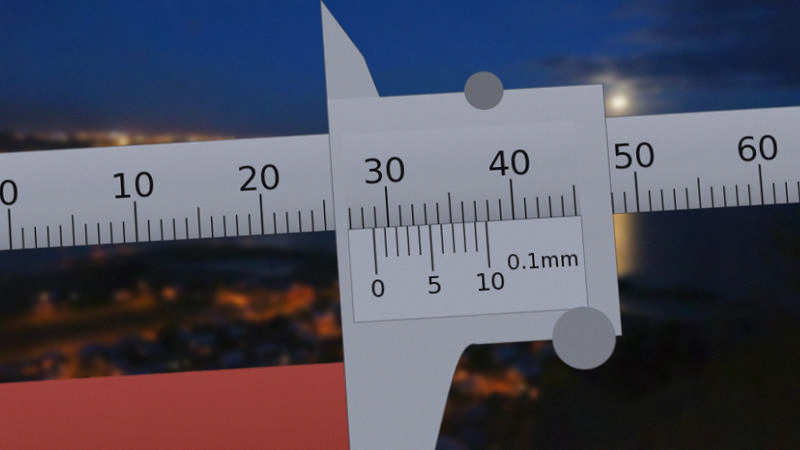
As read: value=28.8 unit=mm
